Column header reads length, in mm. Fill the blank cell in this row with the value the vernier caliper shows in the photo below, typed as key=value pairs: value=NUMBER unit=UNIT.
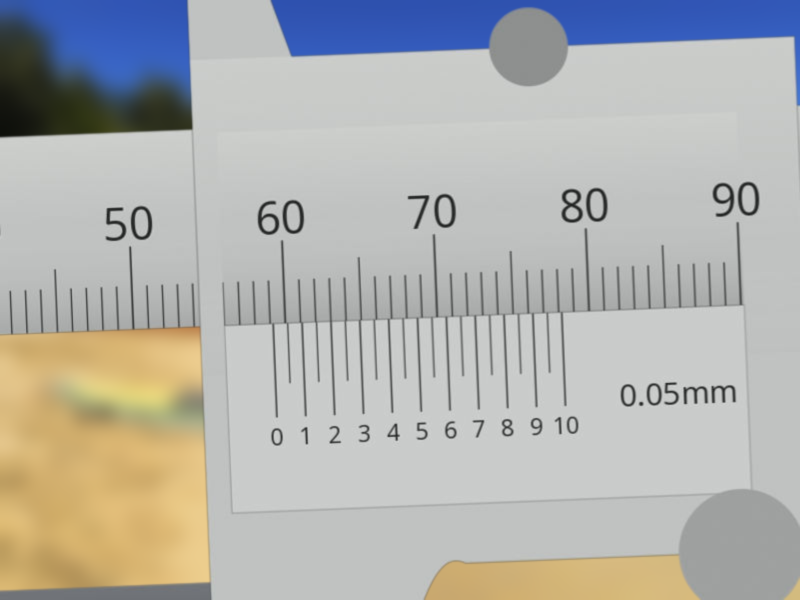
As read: value=59.2 unit=mm
